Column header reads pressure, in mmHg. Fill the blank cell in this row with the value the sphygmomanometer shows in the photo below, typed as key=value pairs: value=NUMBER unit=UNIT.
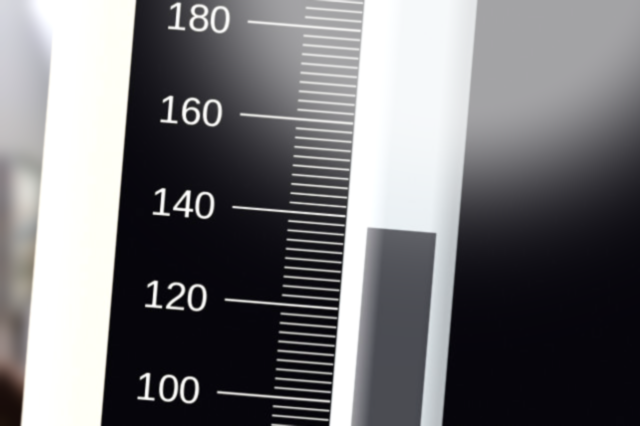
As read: value=138 unit=mmHg
